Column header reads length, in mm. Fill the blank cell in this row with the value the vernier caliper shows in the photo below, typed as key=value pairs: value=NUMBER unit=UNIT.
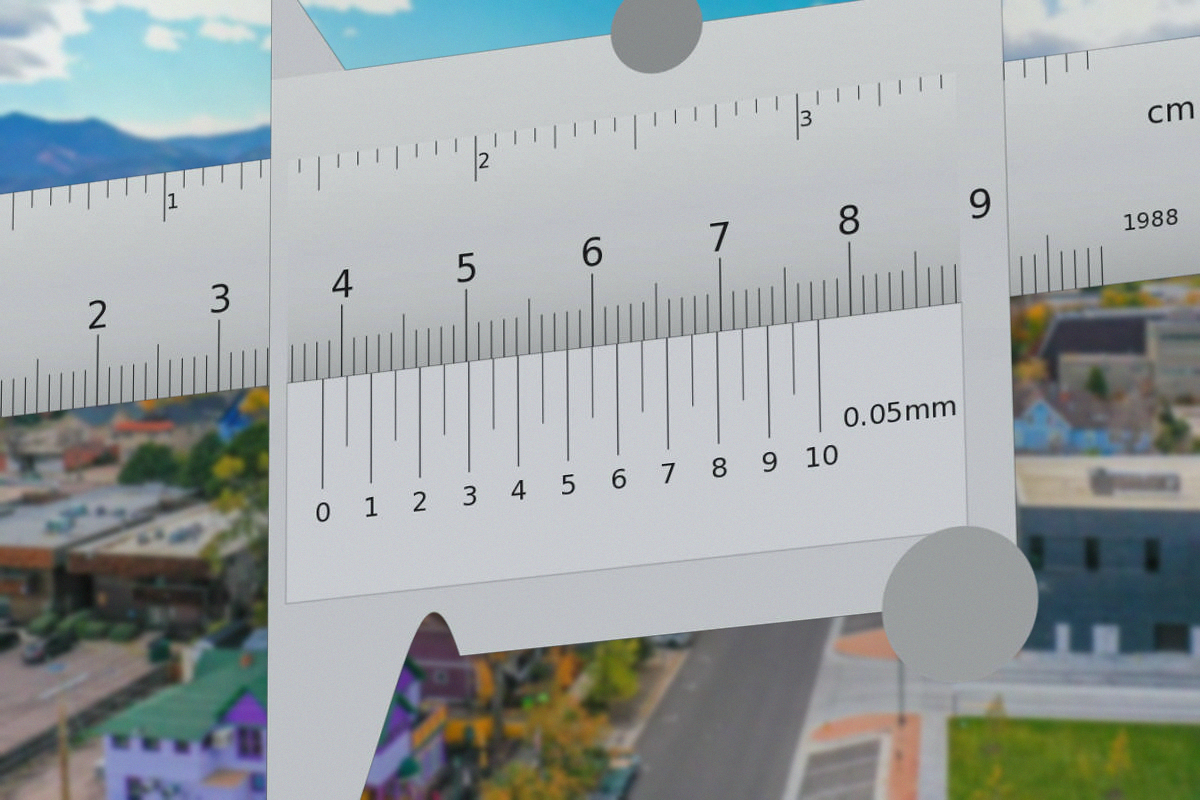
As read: value=38.5 unit=mm
